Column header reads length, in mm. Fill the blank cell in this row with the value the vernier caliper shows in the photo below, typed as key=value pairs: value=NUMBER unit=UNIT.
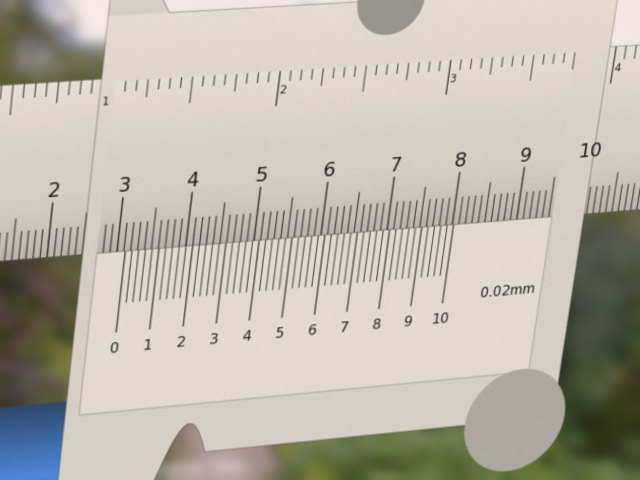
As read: value=31.2 unit=mm
